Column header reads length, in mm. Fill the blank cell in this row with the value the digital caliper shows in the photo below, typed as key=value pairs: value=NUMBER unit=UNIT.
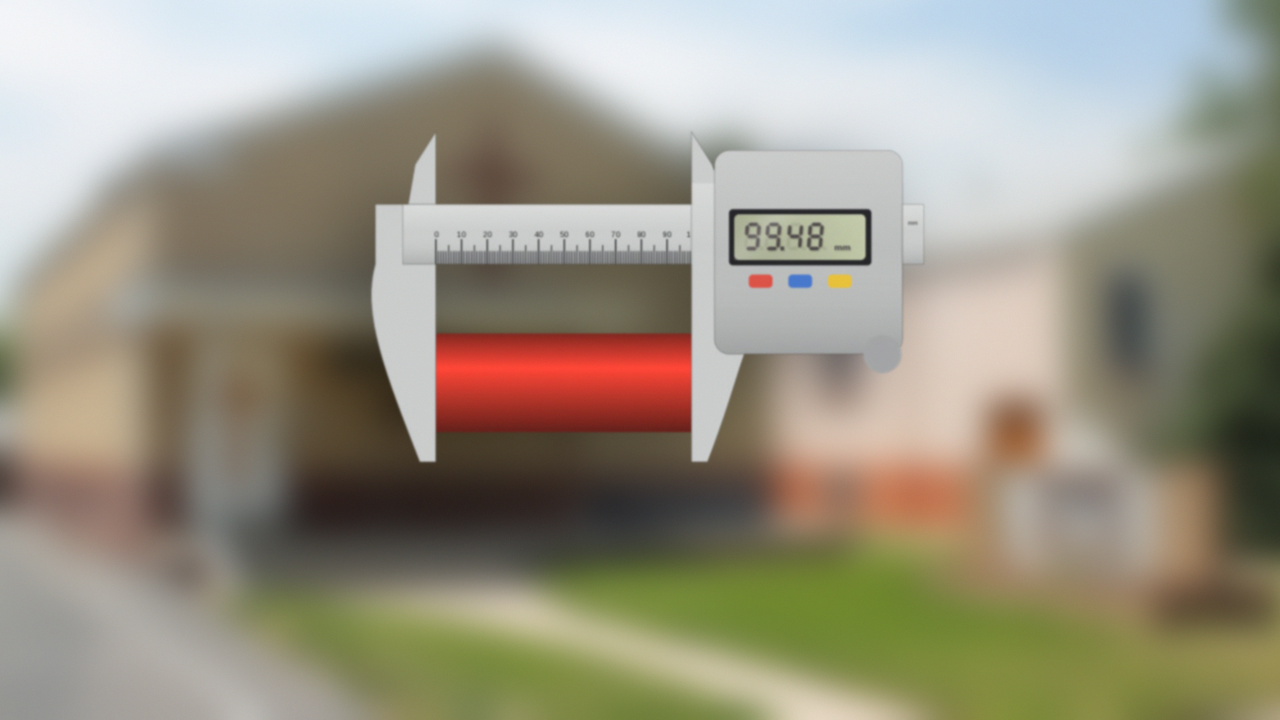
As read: value=99.48 unit=mm
